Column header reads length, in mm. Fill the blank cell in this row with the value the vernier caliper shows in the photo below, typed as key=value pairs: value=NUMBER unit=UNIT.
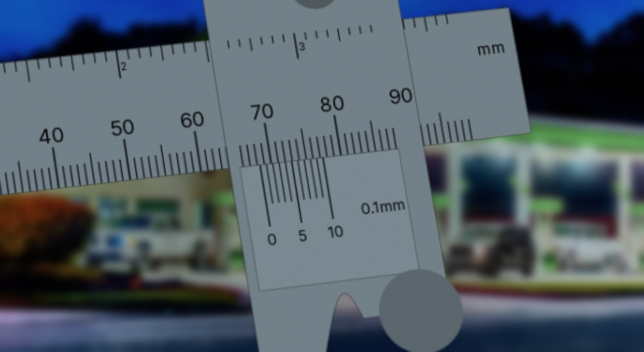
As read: value=68.4 unit=mm
